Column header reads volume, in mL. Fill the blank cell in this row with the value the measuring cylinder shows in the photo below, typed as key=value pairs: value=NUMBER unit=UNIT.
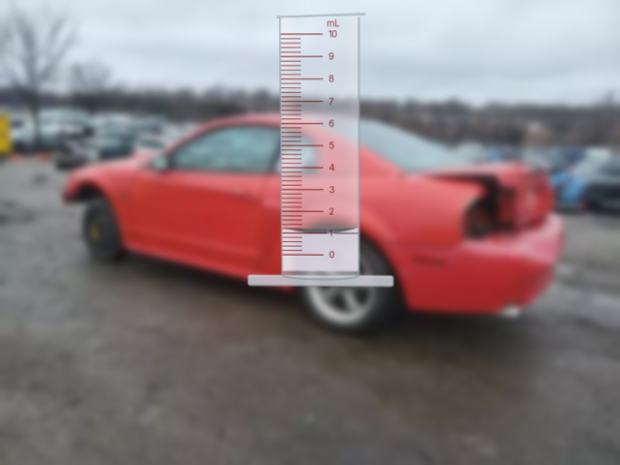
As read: value=1 unit=mL
